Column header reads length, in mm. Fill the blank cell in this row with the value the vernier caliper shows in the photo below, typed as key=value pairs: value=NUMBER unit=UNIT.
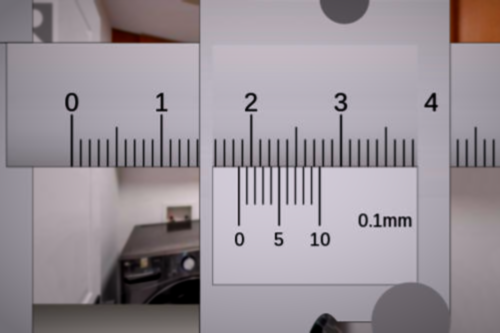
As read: value=18.6 unit=mm
